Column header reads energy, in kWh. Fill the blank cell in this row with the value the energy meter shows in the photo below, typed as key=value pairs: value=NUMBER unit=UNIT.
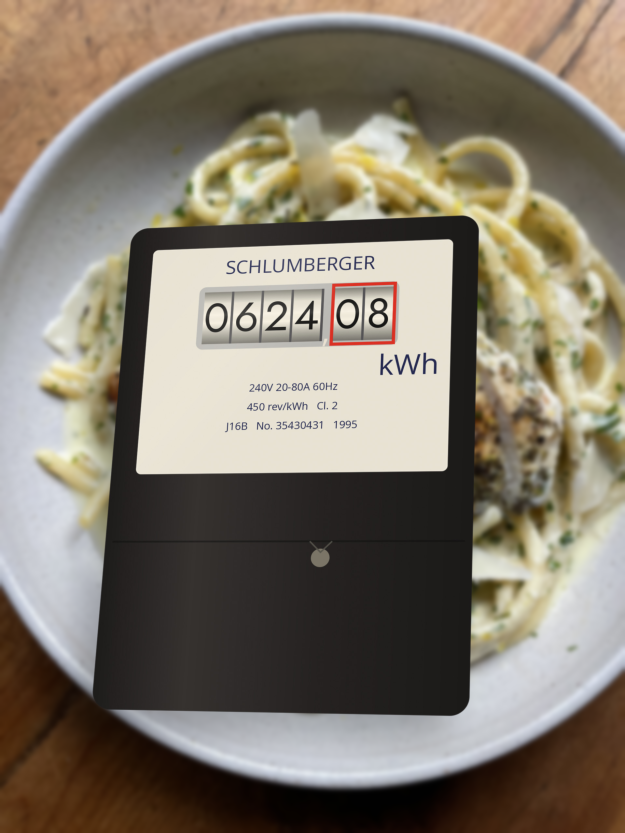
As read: value=624.08 unit=kWh
